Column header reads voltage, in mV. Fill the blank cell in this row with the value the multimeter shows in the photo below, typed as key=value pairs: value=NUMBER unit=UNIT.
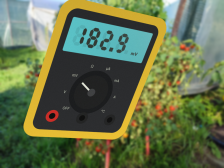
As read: value=182.9 unit=mV
